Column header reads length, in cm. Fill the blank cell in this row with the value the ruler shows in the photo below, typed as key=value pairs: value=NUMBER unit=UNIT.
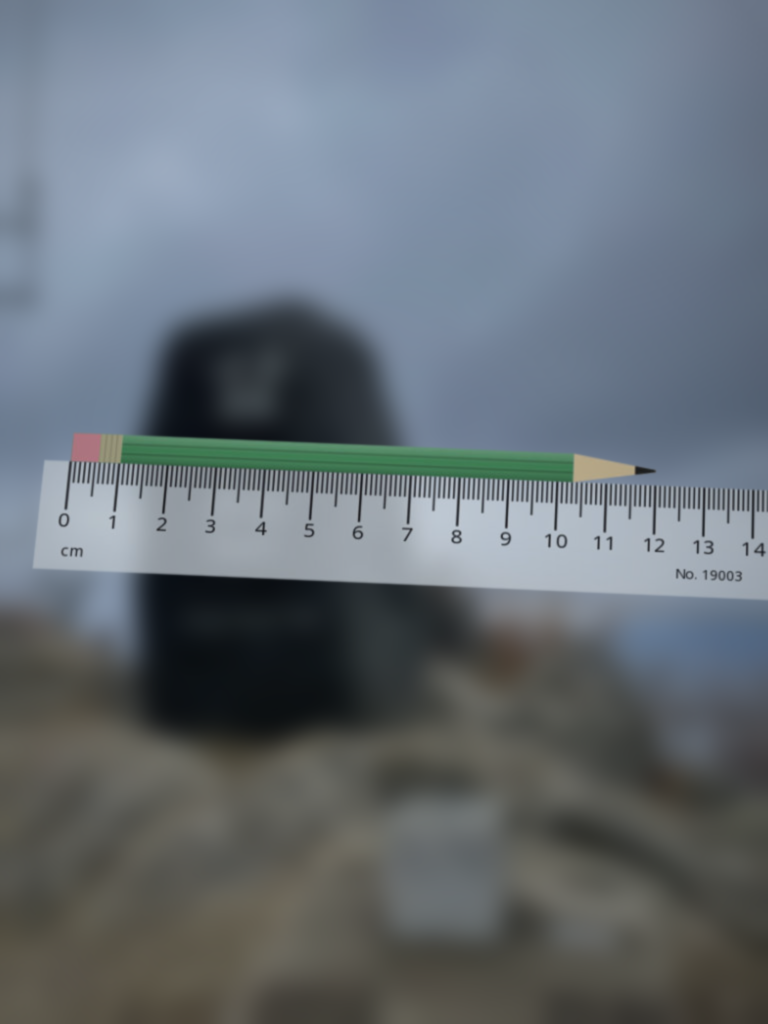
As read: value=12 unit=cm
